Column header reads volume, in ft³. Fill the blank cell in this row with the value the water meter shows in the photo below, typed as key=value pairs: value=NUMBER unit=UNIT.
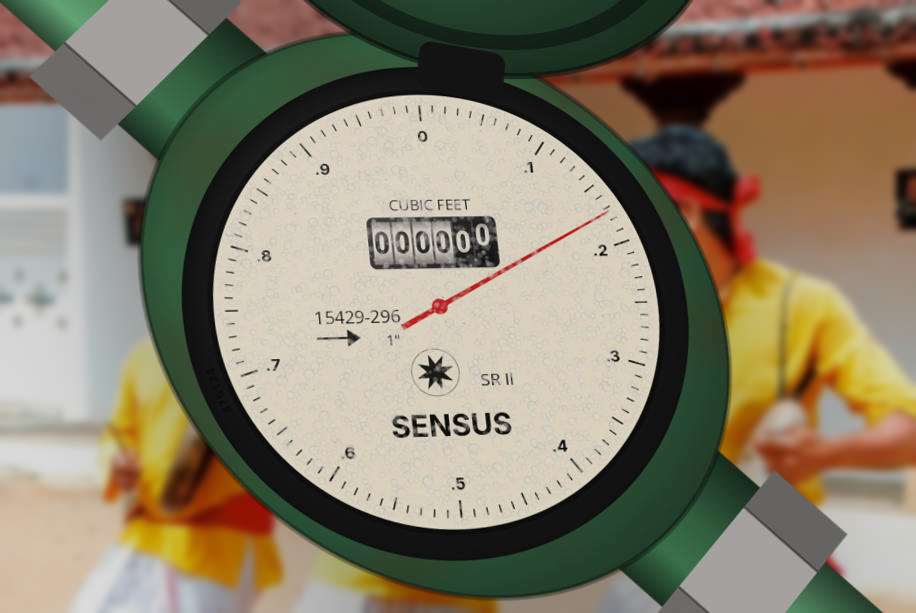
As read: value=0.17 unit=ft³
